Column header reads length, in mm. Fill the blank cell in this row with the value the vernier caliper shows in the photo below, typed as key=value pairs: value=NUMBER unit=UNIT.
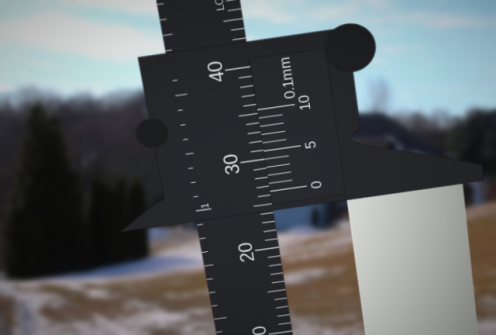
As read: value=26.4 unit=mm
